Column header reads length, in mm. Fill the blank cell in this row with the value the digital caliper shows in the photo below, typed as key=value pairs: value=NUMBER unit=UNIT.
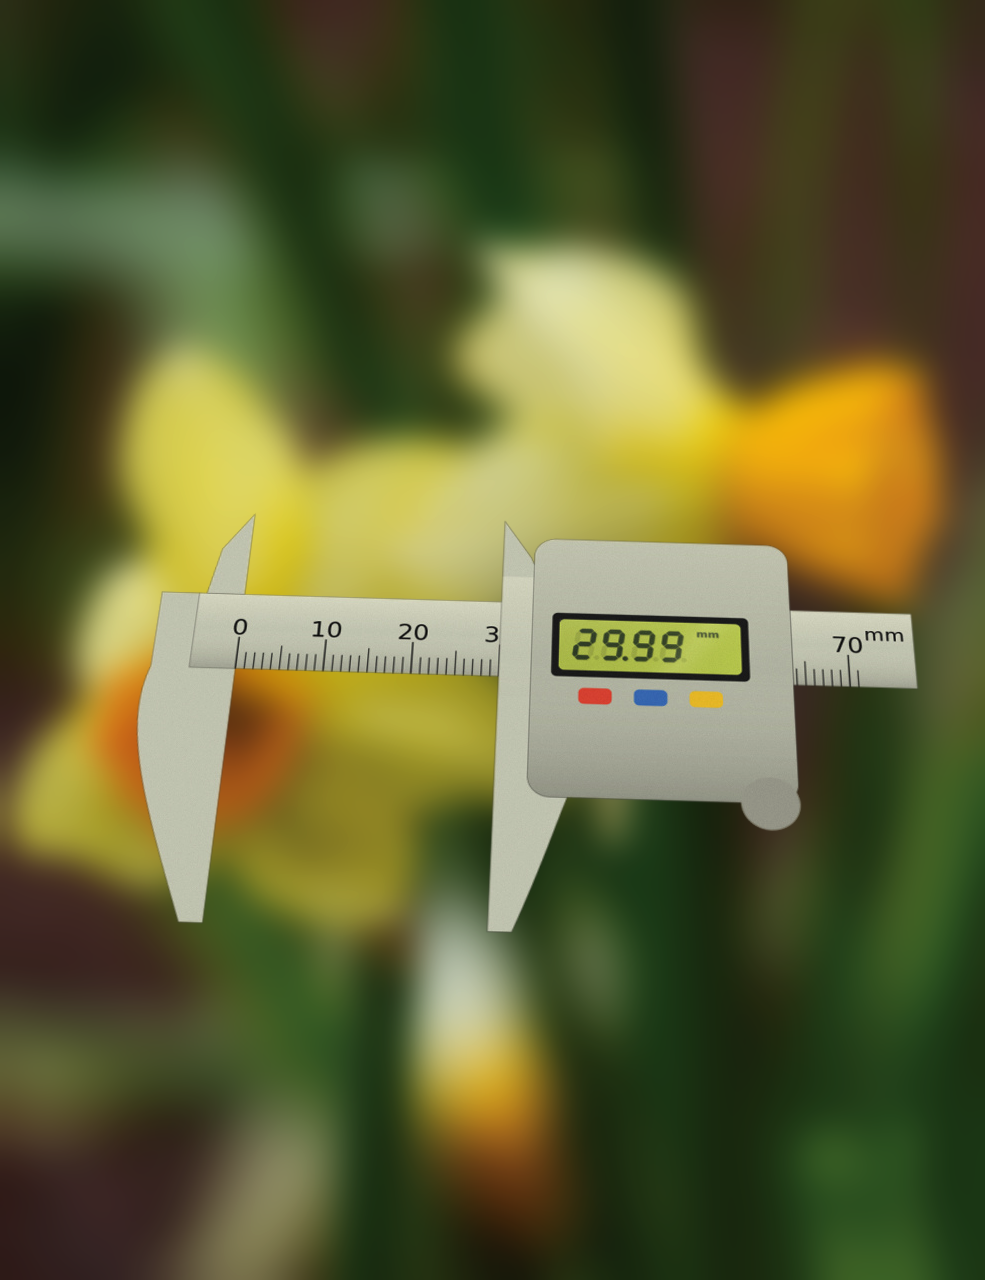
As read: value=29.99 unit=mm
